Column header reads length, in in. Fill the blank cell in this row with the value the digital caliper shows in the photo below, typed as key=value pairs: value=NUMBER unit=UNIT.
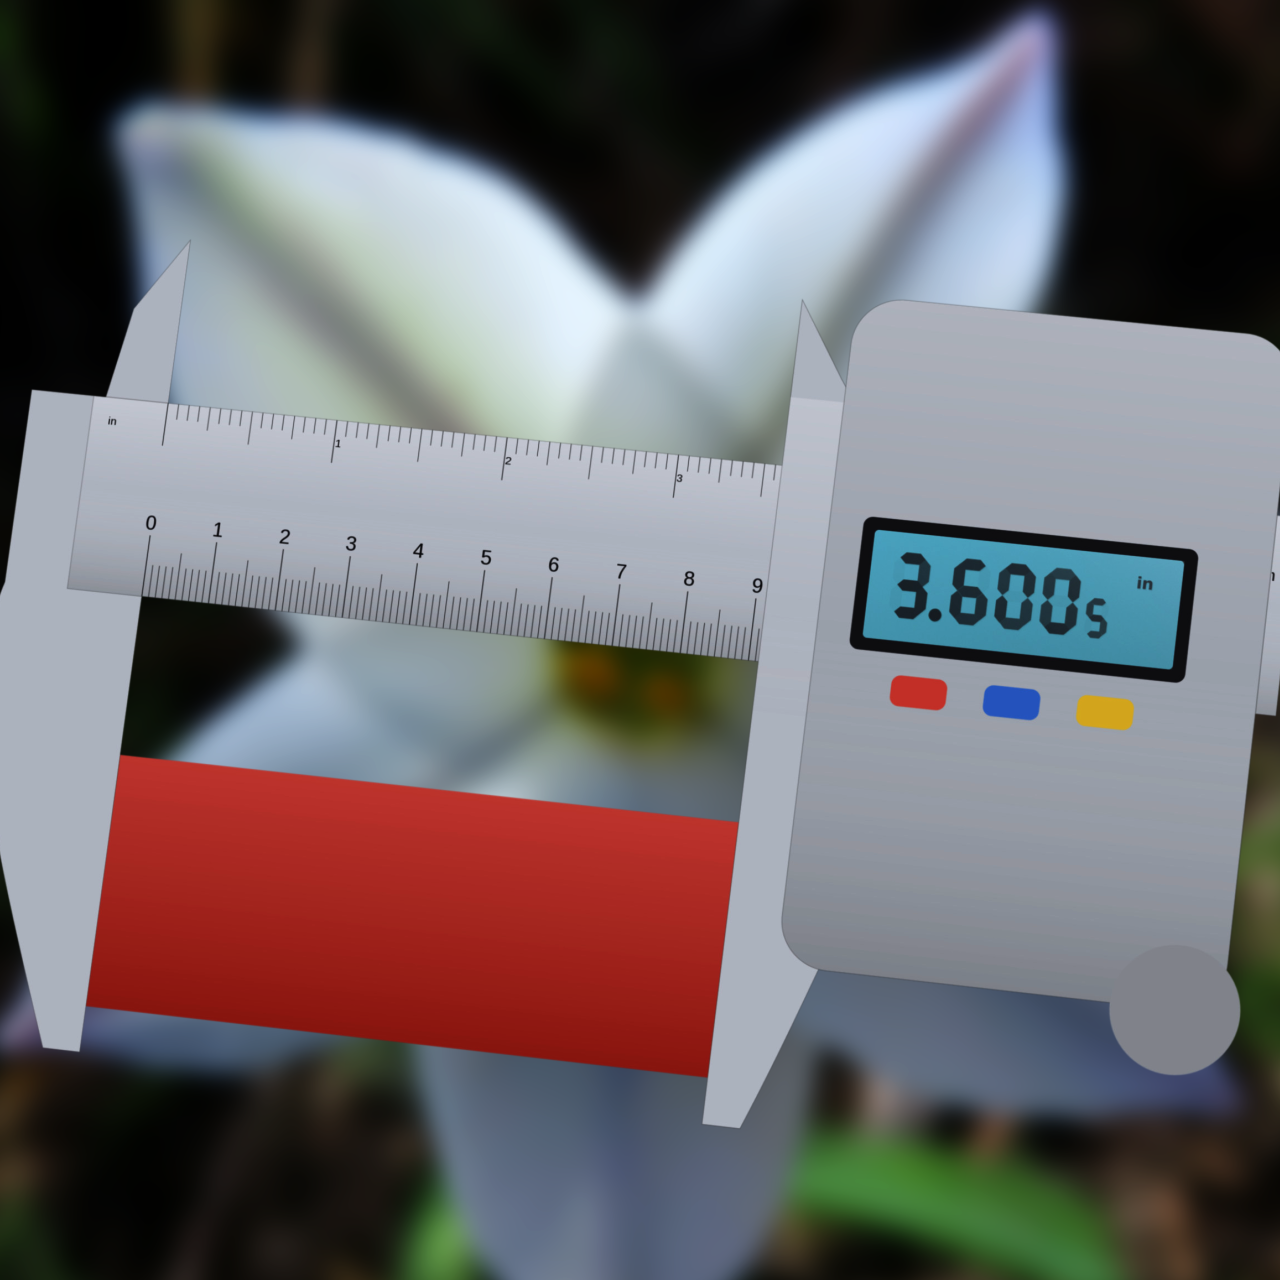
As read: value=3.6005 unit=in
